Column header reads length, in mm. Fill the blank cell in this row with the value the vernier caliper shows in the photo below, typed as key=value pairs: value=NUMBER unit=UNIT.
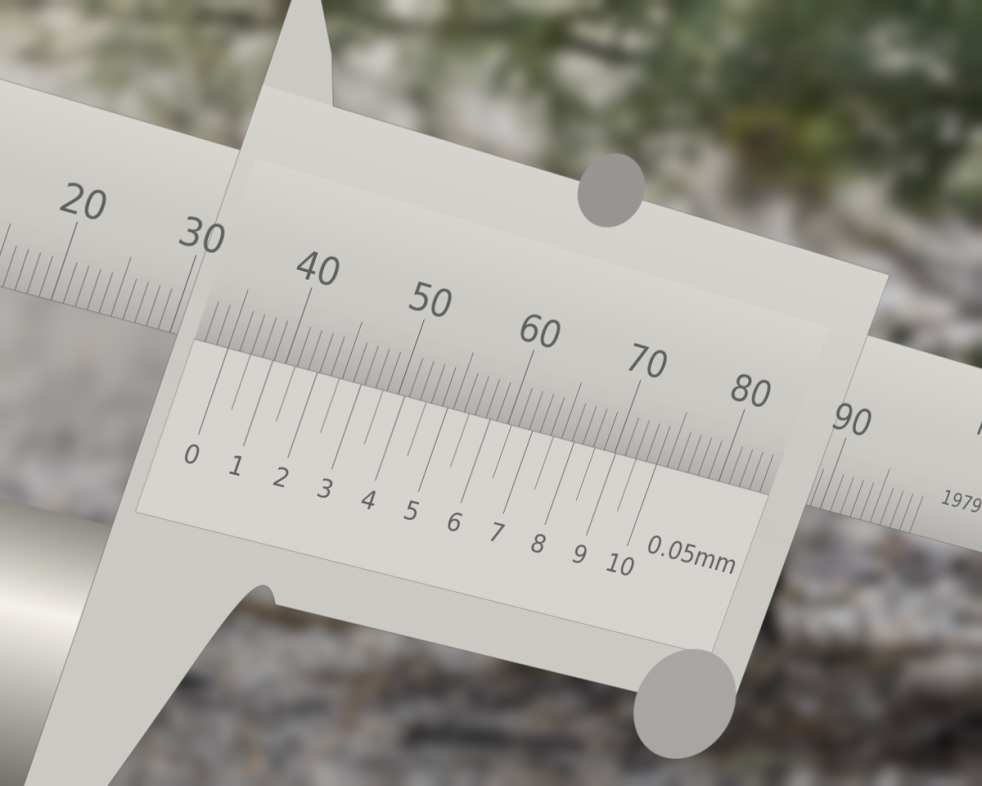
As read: value=35.0 unit=mm
